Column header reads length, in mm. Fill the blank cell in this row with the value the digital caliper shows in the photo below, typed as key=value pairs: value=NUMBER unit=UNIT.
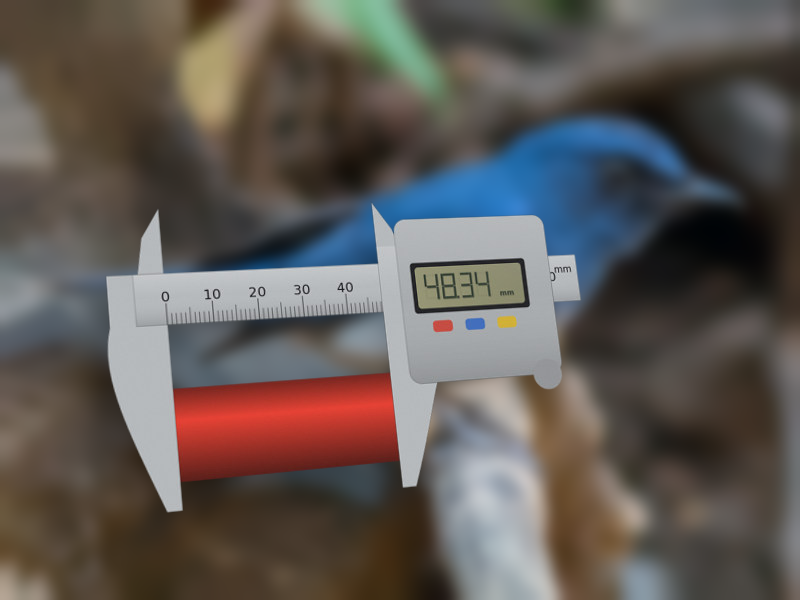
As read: value=48.34 unit=mm
